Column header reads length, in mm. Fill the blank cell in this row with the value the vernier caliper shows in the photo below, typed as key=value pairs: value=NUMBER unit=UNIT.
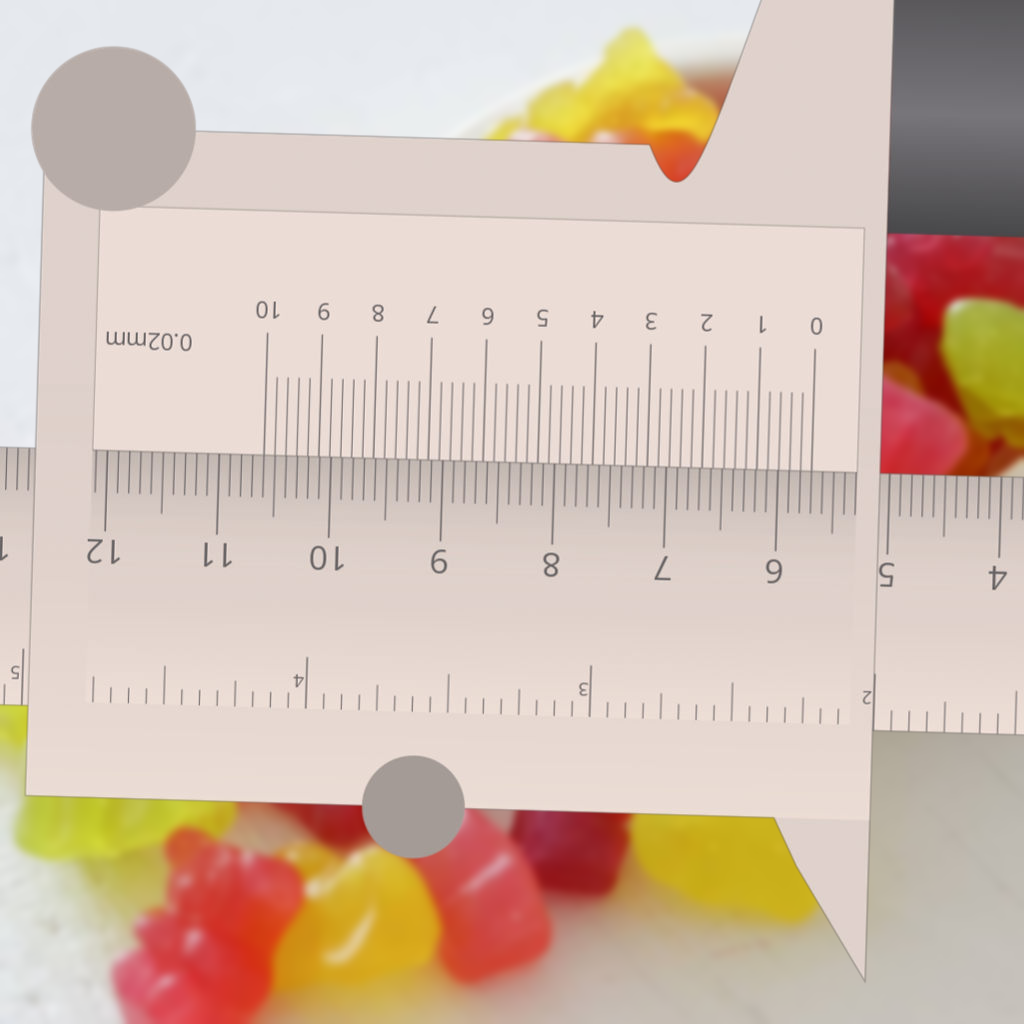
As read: value=57.0 unit=mm
